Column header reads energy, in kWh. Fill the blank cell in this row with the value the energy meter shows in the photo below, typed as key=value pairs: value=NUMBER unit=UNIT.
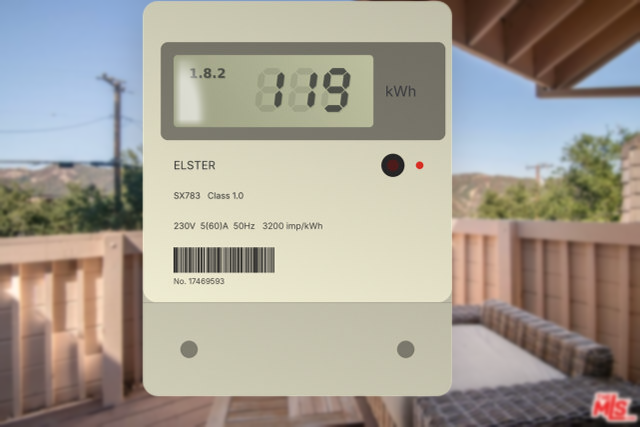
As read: value=119 unit=kWh
